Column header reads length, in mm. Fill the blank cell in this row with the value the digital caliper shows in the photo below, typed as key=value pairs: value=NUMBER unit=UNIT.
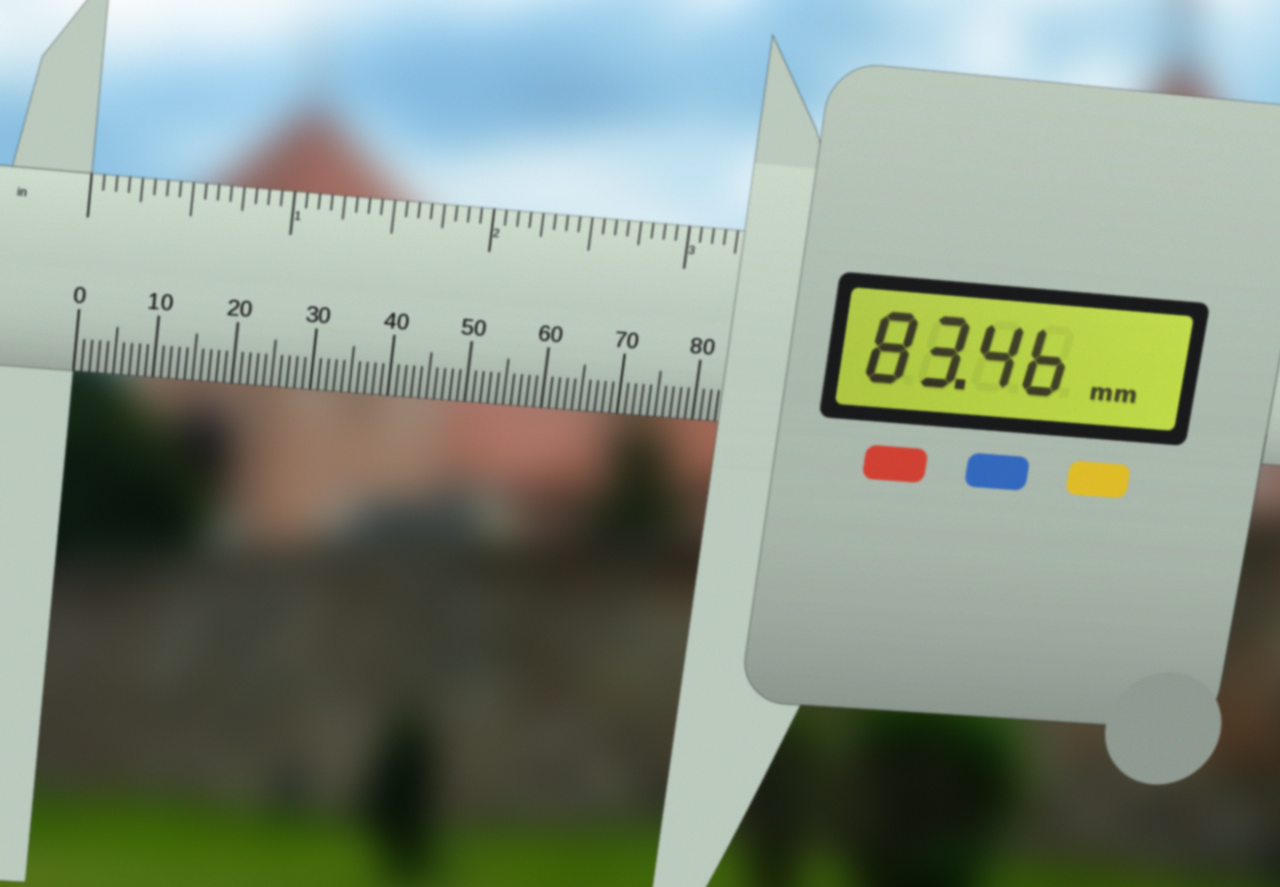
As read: value=83.46 unit=mm
